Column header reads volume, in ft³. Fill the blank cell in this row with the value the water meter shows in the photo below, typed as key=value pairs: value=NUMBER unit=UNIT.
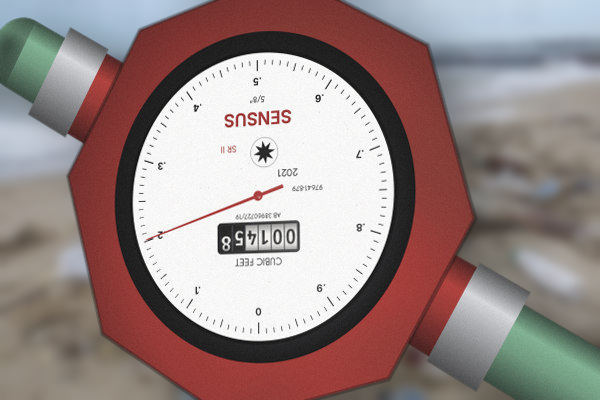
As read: value=1458.20 unit=ft³
